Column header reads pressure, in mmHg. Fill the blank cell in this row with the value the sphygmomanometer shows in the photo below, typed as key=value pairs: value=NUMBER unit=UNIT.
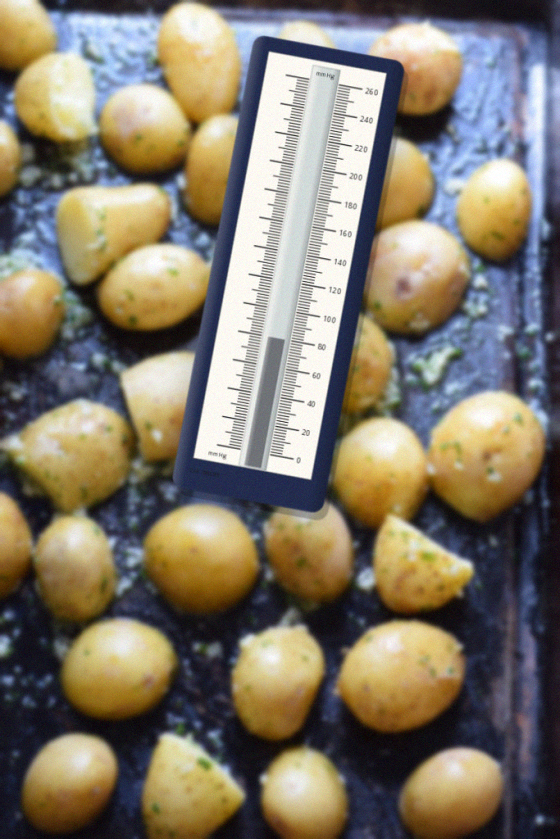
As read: value=80 unit=mmHg
